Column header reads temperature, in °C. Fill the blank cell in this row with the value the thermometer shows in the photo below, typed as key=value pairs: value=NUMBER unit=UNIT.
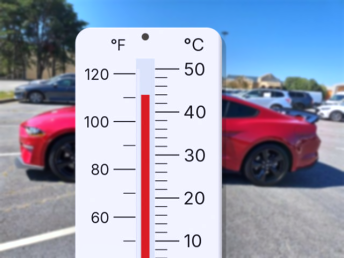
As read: value=44 unit=°C
